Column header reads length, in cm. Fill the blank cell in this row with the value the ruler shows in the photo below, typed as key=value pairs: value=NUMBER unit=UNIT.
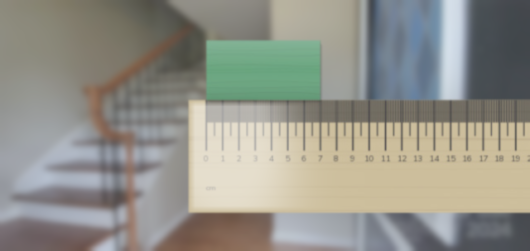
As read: value=7 unit=cm
